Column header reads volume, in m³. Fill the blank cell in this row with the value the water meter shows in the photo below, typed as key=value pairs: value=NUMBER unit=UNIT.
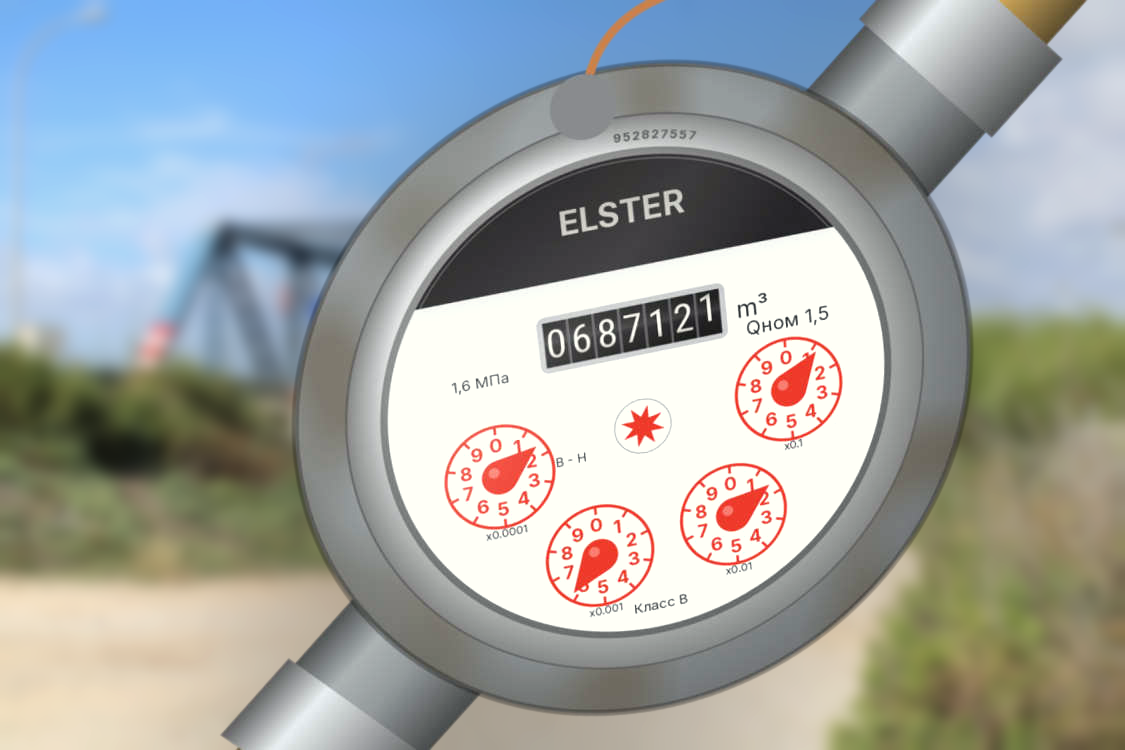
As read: value=687121.1161 unit=m³
